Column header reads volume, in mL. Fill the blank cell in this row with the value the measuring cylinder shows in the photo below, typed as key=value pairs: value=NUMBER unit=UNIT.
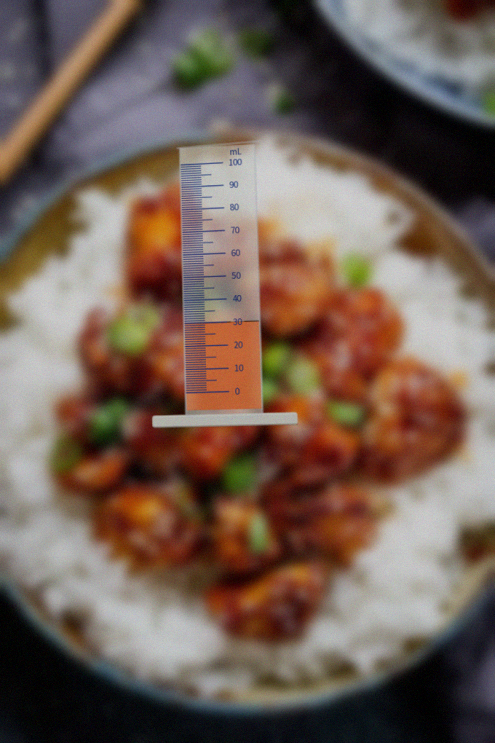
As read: value=30 unit=mL
